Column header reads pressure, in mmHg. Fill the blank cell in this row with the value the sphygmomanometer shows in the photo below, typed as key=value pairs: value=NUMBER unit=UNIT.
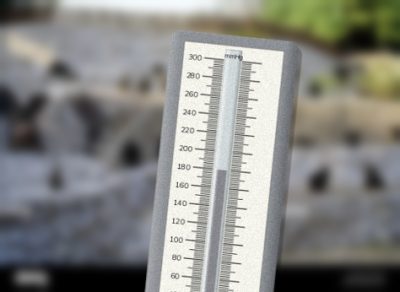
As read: value=180 unit=mmHg
